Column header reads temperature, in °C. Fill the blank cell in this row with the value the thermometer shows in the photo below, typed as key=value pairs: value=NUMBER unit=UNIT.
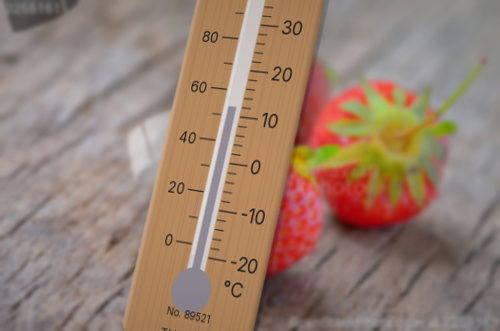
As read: value=12 unit=°C
